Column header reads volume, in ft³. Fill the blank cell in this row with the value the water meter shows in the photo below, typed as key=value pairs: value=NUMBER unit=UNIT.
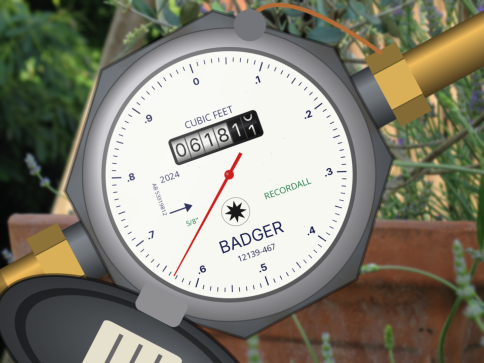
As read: value=61810.63 unit=ft³
